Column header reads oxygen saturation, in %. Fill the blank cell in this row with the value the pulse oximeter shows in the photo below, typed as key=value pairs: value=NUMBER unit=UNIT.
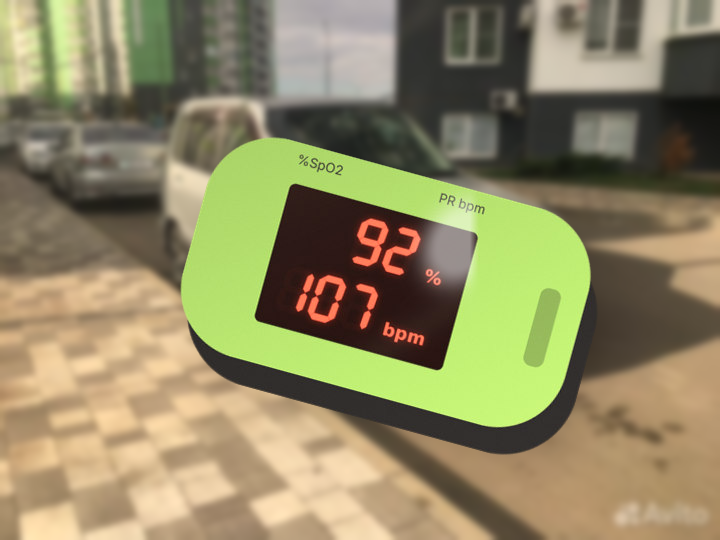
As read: value=92 unit=%
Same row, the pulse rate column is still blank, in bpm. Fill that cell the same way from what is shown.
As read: value=107 unit=bpm
